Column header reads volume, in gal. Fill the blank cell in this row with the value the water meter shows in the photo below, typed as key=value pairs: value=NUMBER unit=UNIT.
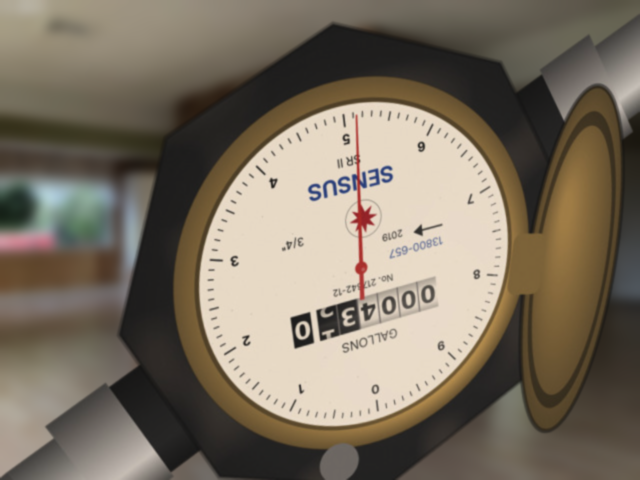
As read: value=4315.1 unit=gal
